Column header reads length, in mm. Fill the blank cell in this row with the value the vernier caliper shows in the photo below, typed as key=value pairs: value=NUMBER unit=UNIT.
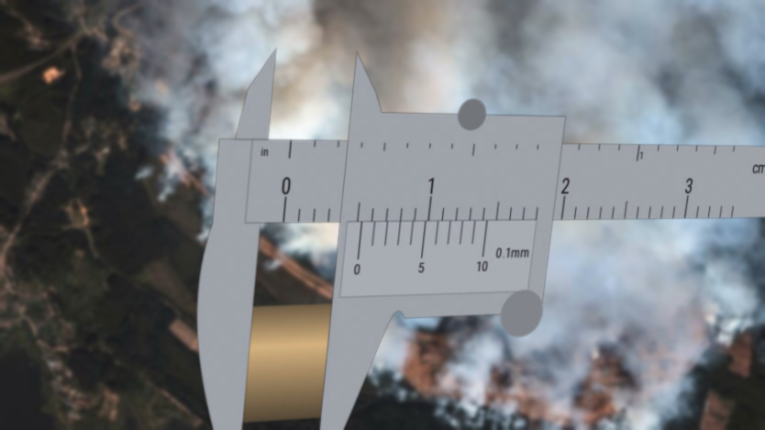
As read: value=5.3 unit=mm
